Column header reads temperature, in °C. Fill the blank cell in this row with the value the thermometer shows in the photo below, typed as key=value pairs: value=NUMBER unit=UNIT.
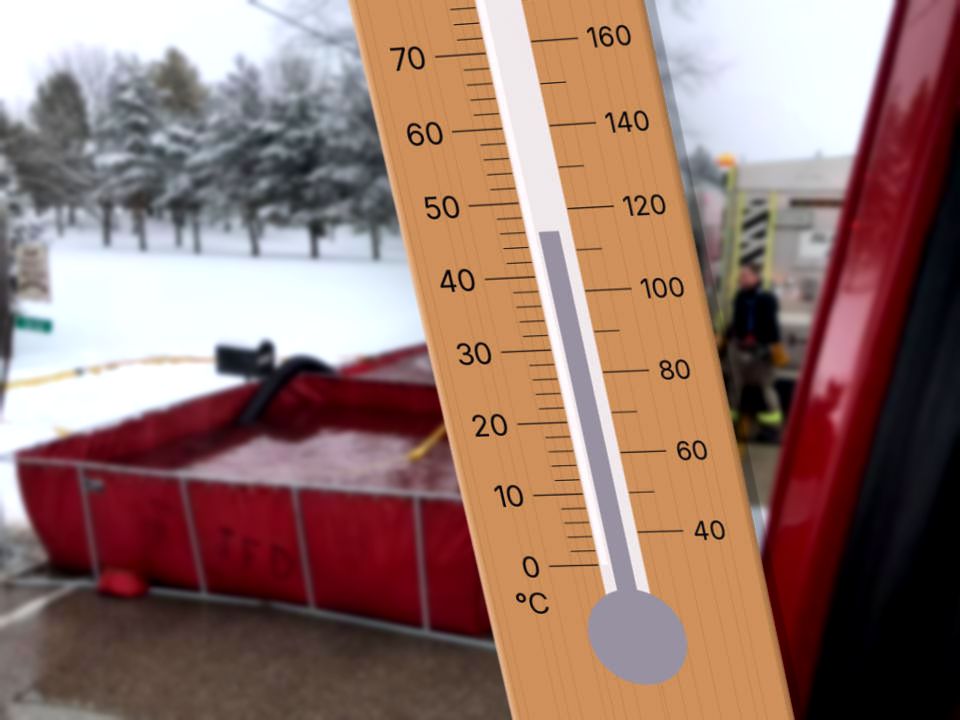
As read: value=46 unit=°C
